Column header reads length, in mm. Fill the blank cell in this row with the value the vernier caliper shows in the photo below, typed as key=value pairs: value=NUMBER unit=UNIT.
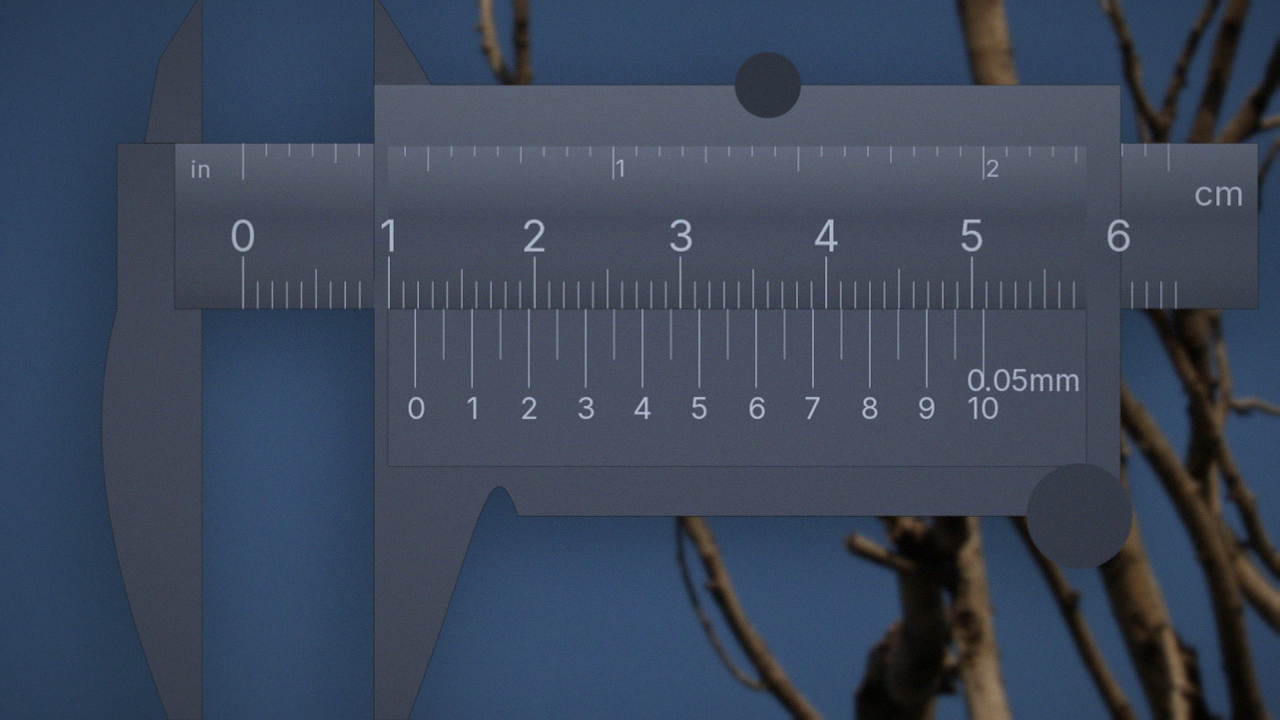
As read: value=11.8 unit=mm
